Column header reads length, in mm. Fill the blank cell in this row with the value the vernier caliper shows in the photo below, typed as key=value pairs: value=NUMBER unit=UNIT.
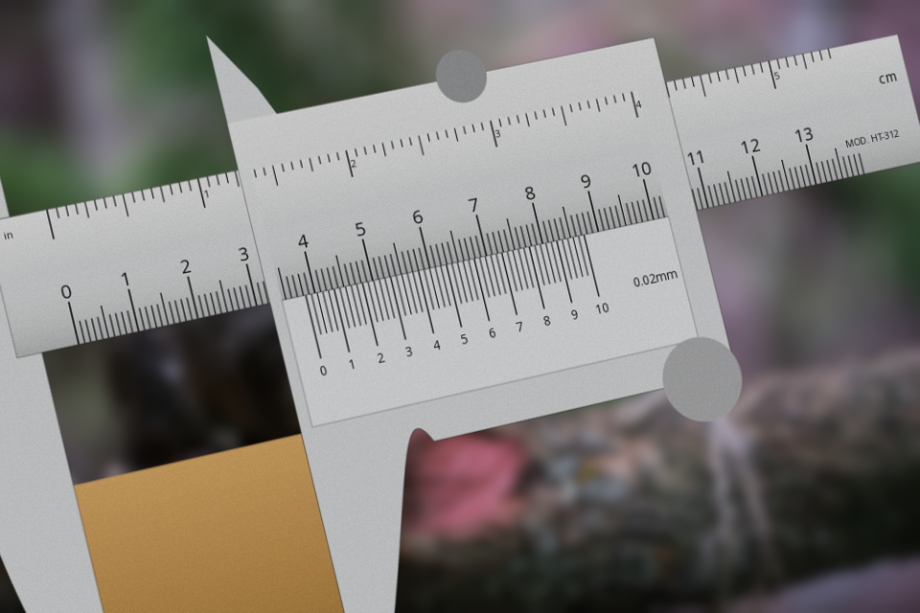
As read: value=38.4 unit=mm
